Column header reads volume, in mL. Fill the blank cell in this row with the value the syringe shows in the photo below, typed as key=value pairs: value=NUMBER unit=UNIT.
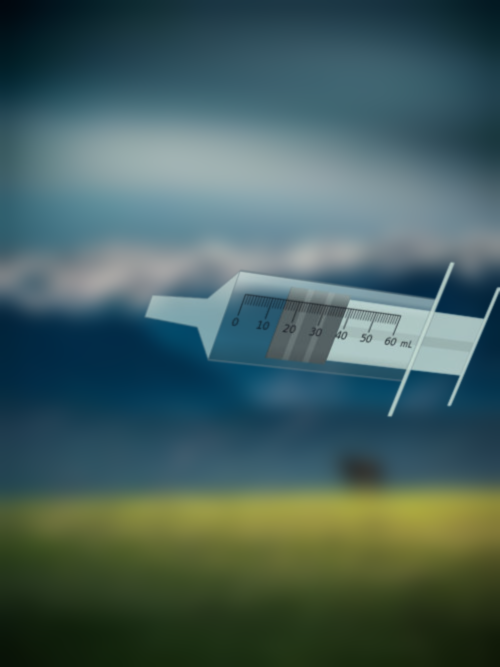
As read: value=15 unit=mL
